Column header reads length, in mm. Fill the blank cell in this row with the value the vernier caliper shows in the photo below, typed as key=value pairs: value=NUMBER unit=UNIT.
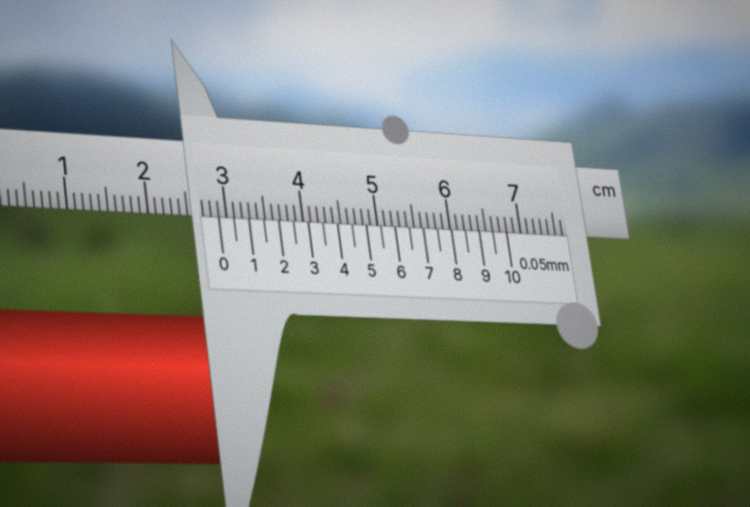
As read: value=29.0 unit=mm
